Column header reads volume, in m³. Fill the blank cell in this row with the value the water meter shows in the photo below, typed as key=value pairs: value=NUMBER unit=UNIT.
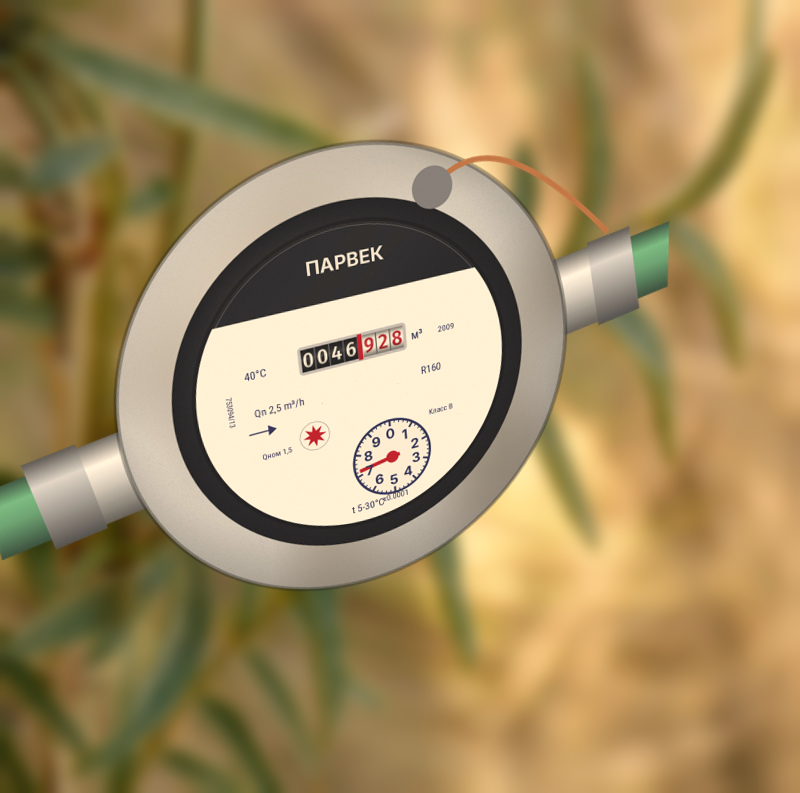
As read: value=46.9287 unit=m³
